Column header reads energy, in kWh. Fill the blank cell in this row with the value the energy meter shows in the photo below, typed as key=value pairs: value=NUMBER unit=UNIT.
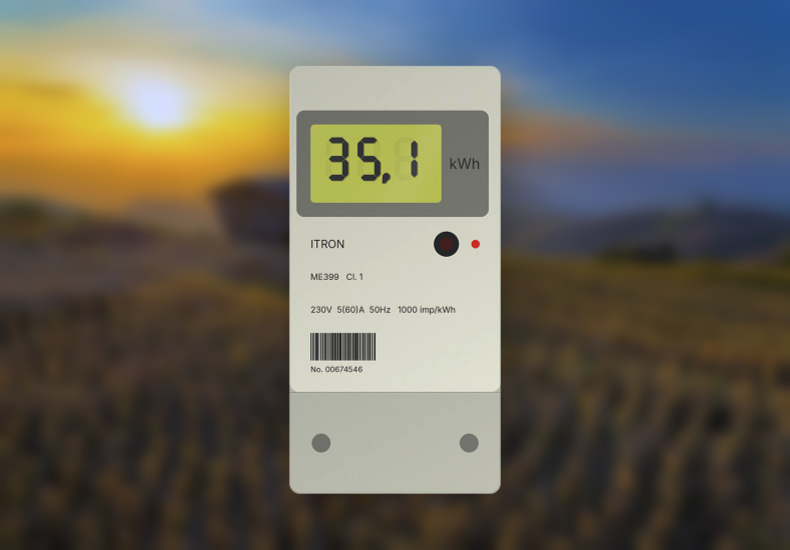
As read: value=35.1 unit=kWh
